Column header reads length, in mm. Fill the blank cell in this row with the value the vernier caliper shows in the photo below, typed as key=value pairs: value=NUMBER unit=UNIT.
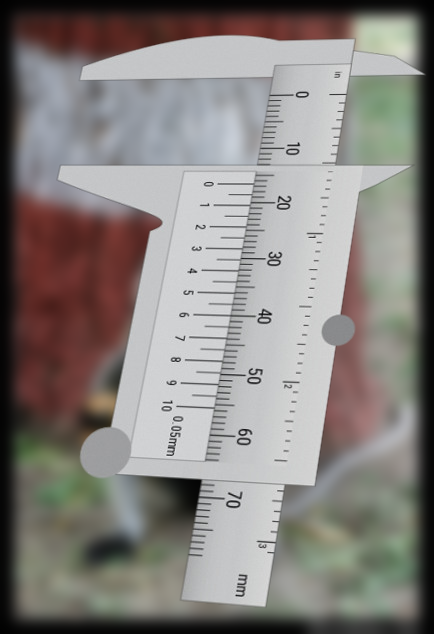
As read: value=16.6 unit=mm
